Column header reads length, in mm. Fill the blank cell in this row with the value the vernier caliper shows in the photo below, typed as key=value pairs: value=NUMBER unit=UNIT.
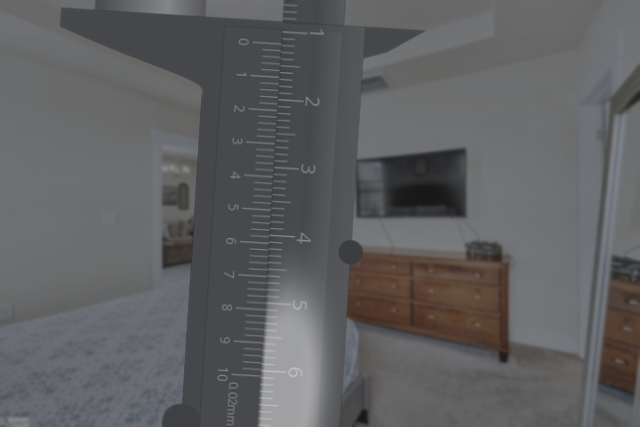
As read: value=11.8 unit=mm
